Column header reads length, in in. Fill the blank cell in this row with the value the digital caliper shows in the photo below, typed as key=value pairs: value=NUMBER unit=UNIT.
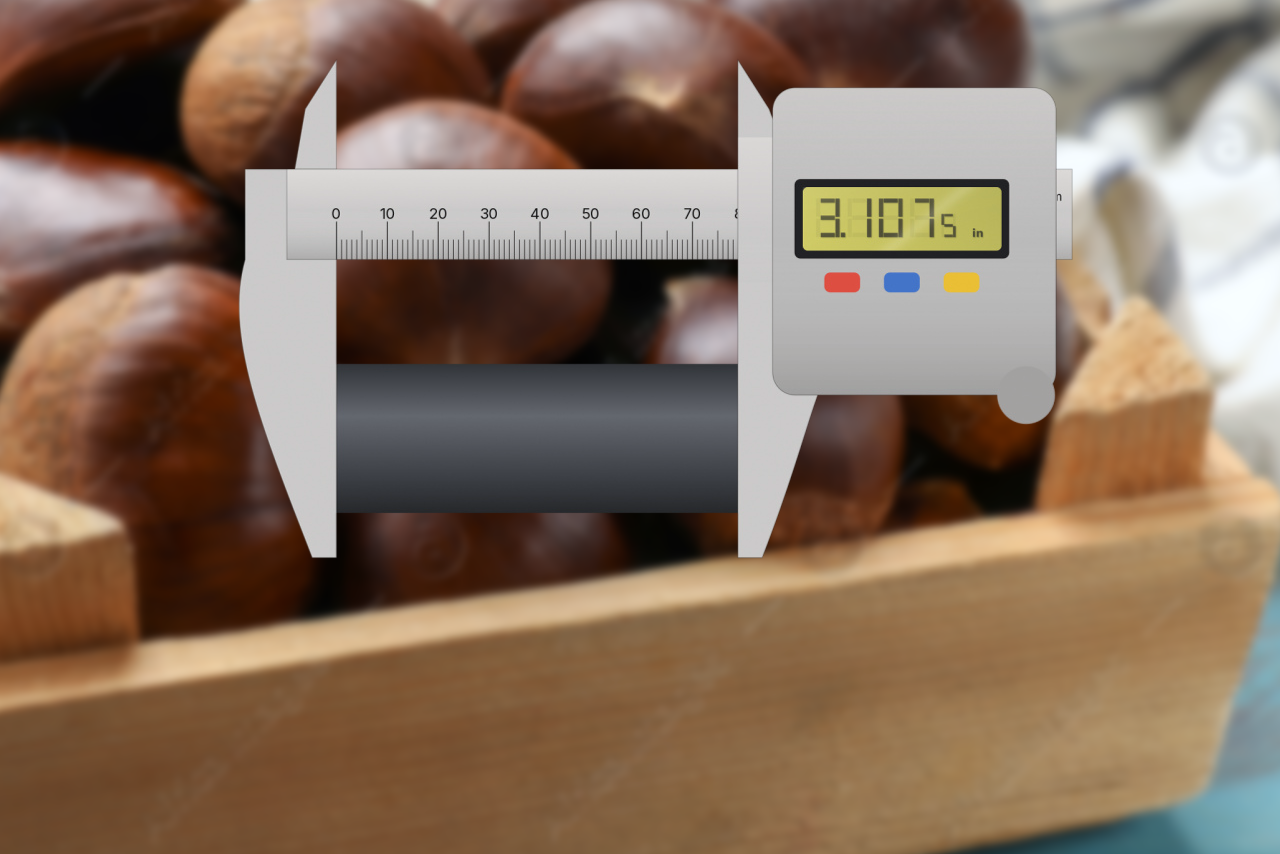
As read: value=3.1075 unit=in
